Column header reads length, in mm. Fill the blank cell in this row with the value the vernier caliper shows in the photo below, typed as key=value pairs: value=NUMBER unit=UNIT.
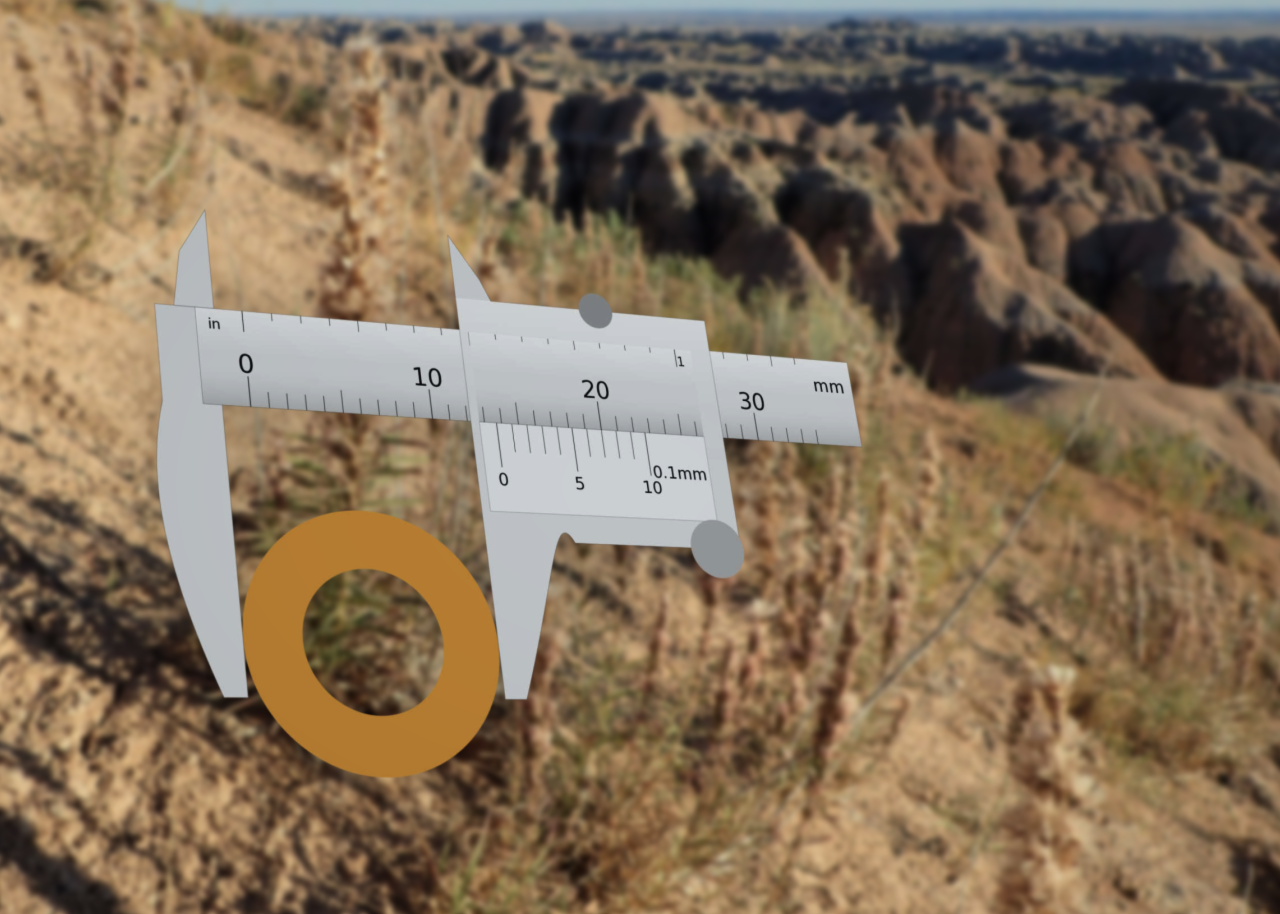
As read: value=13.7 unit=mm
